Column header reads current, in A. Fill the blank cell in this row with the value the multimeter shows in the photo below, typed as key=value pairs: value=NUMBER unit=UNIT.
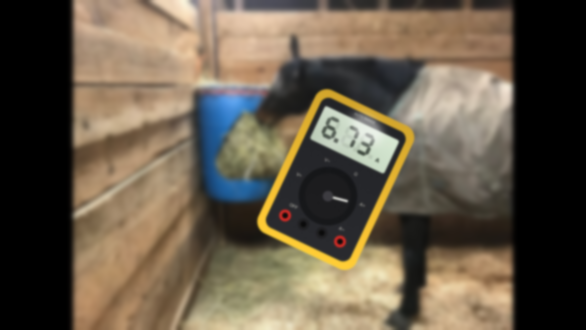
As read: value=6.73 unit=A
